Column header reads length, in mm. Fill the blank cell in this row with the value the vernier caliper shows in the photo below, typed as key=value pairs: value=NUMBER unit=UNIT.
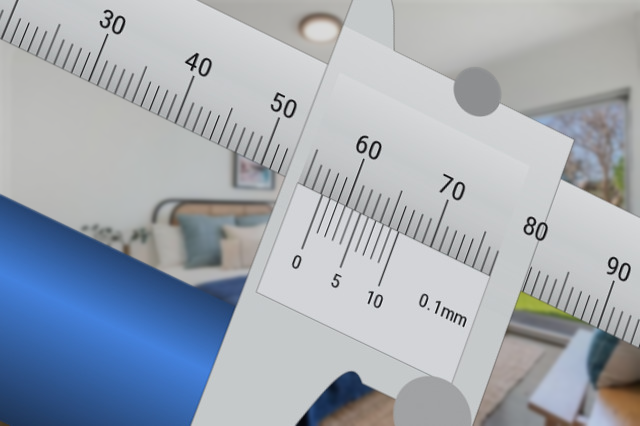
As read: value=57.2 unit=mm
